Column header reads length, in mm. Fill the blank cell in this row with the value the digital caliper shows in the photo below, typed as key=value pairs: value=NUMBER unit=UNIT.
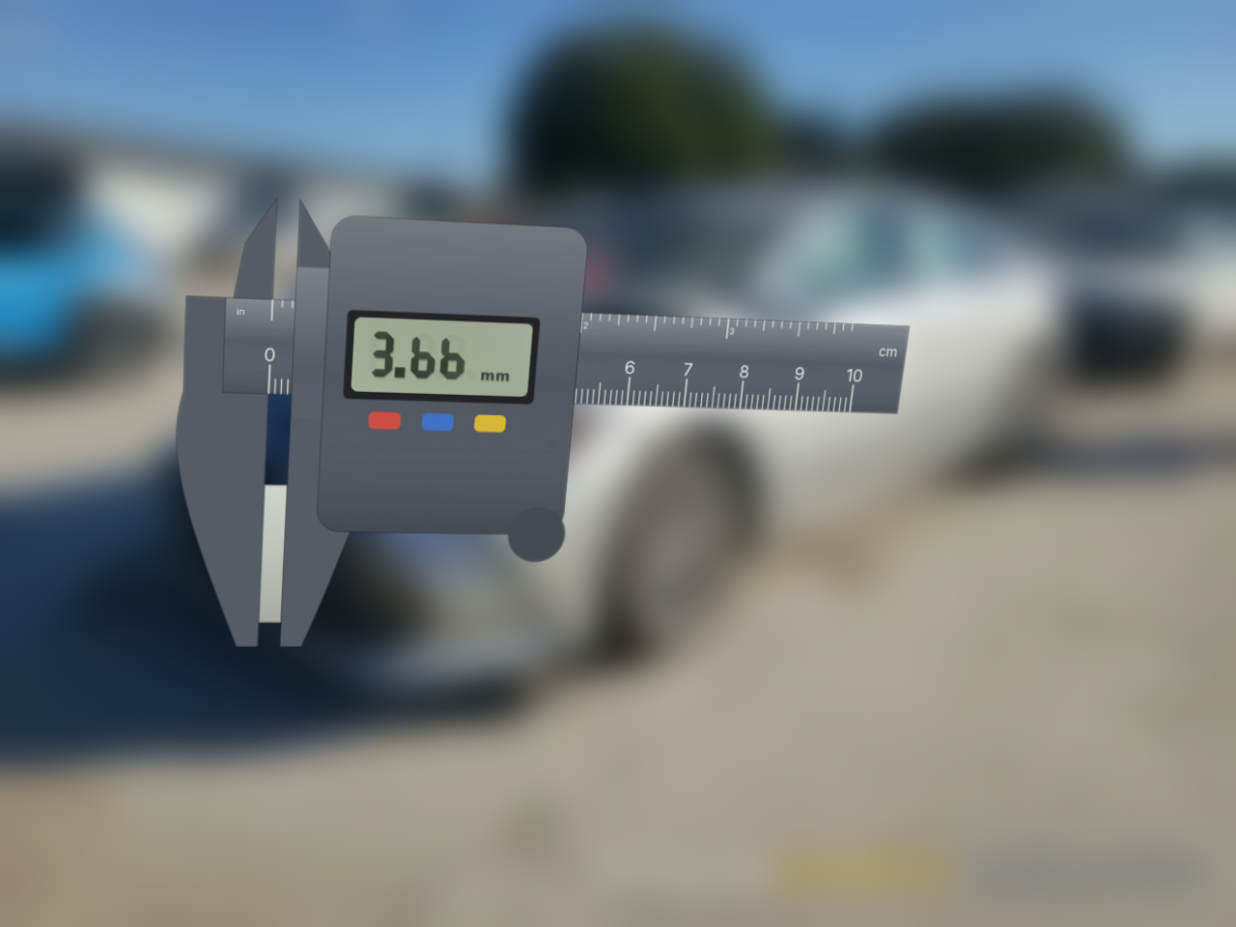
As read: value=3.66 unit=mm
